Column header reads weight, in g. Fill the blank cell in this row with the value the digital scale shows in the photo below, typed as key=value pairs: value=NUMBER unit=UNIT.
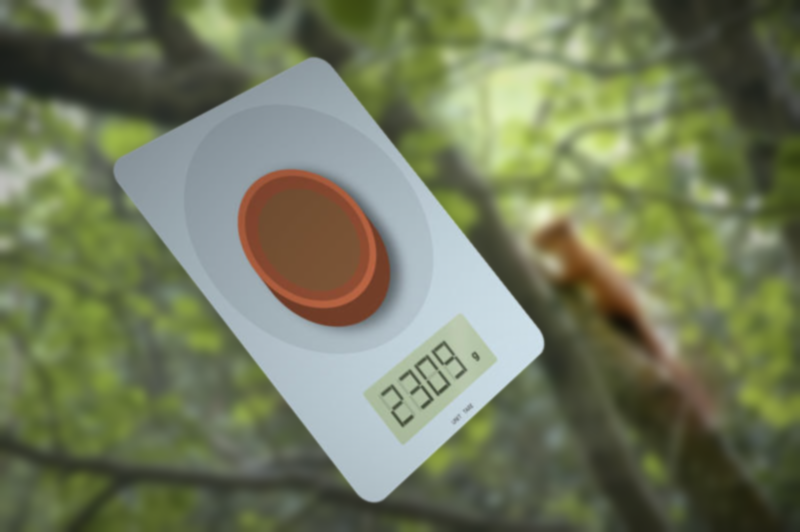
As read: value=2309 unit=g
